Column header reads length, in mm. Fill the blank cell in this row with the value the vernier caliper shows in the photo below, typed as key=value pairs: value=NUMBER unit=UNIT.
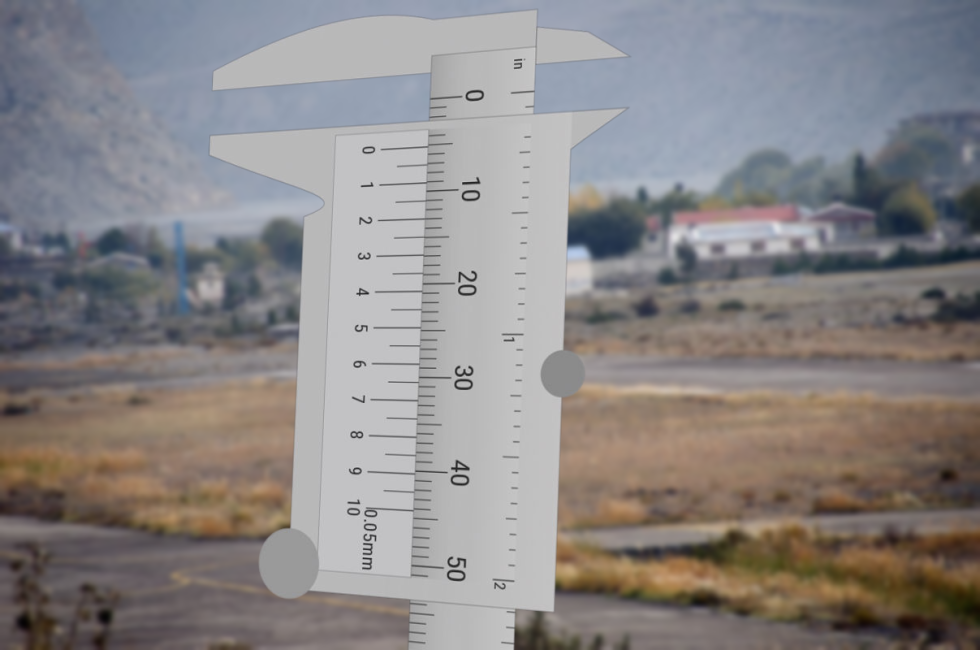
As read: value=5.2 unit=mm
